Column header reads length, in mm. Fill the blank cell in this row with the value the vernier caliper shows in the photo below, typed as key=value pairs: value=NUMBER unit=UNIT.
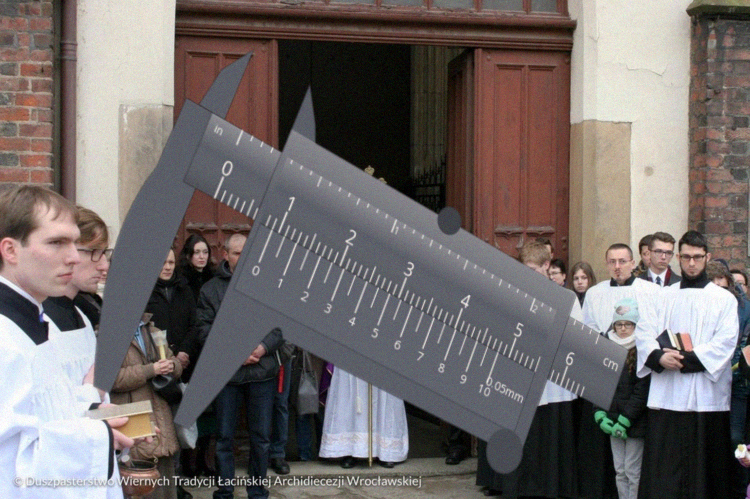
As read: value=9.0 unit=mm
